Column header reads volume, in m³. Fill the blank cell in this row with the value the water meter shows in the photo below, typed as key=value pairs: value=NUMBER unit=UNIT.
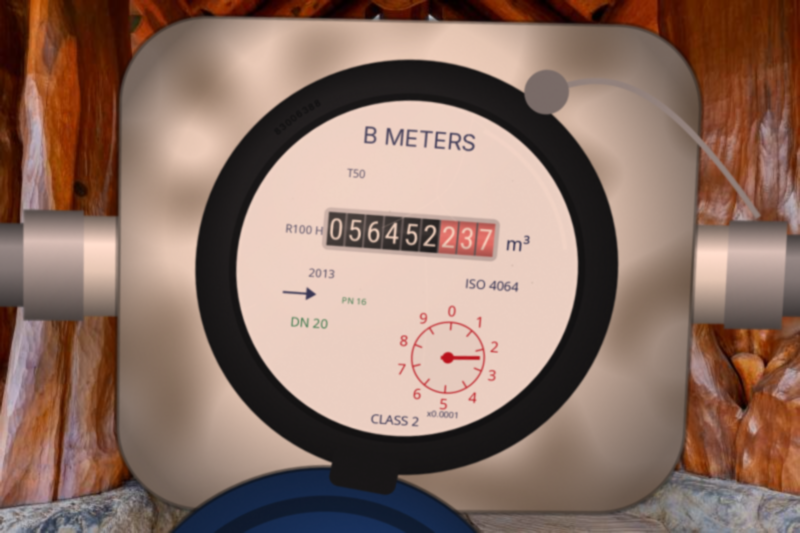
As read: value=56452.2372 unit=m³
